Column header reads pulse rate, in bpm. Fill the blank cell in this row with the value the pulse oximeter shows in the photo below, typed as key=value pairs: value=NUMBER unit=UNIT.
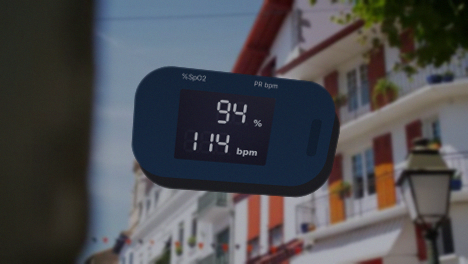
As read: value=114 unit=bpm
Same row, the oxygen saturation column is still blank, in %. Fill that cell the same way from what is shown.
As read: value=94 unit=%
